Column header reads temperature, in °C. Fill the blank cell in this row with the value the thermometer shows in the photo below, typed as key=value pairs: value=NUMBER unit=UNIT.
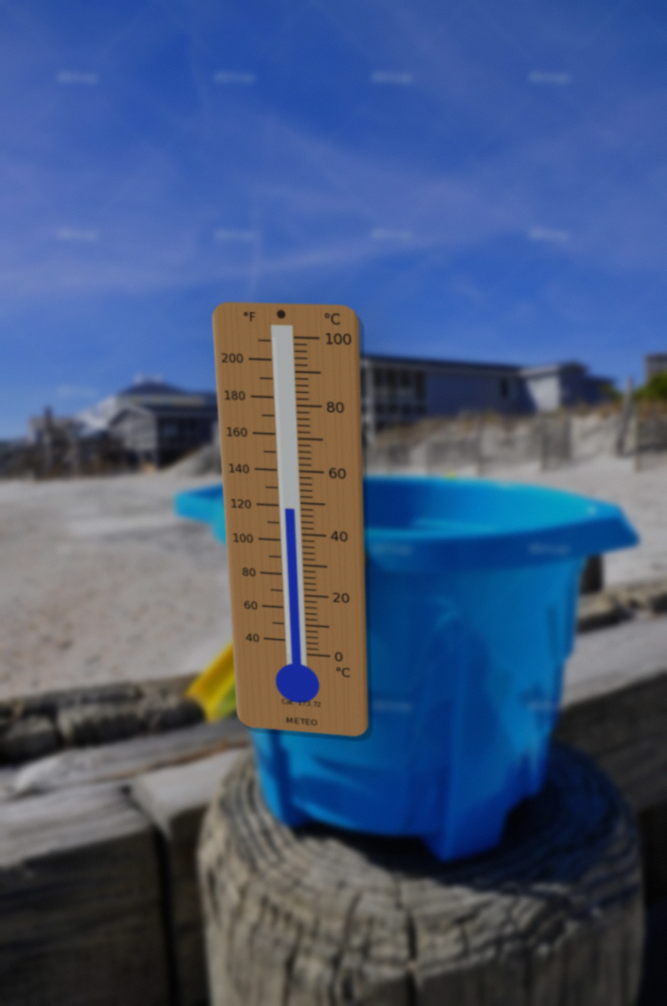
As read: value=48 unit=°C
